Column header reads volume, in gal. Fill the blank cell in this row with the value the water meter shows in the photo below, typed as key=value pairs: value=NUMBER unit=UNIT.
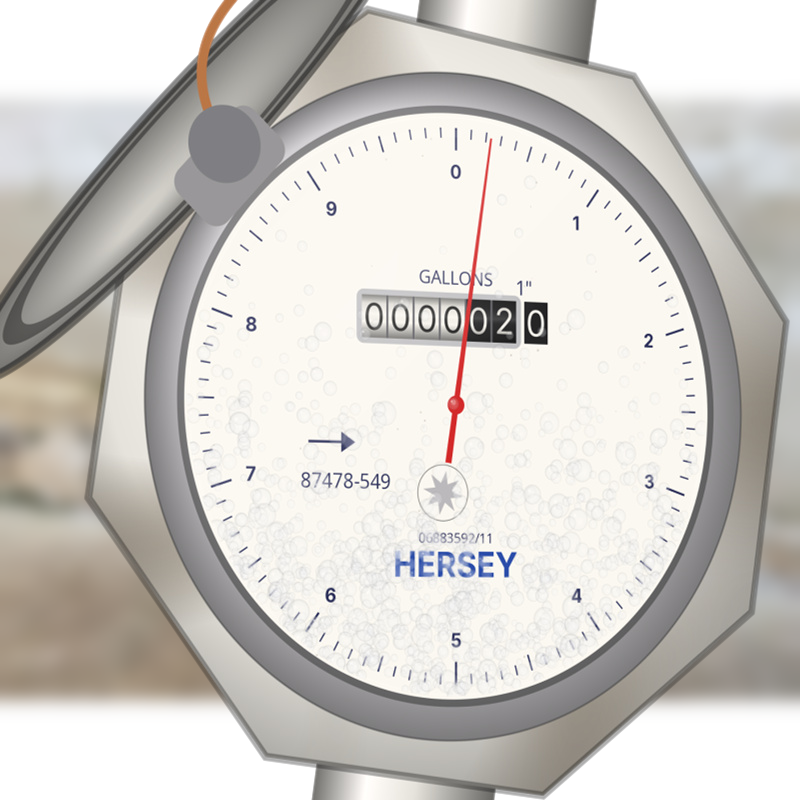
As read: value=20.2 unit=gal
